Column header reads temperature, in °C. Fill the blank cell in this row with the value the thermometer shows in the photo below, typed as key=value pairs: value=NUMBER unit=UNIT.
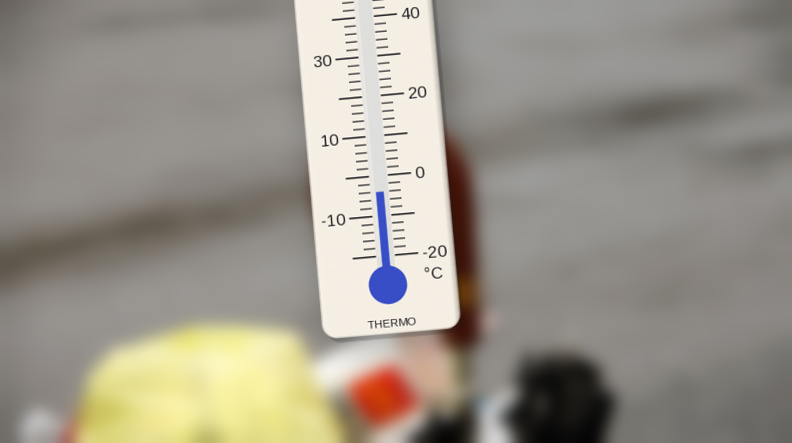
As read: value=-4 unit=°C
